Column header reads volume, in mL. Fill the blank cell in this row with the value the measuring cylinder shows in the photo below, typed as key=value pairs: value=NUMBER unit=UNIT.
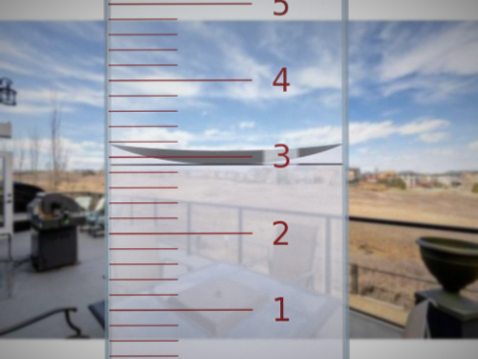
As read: value=2.9 unit=mL
